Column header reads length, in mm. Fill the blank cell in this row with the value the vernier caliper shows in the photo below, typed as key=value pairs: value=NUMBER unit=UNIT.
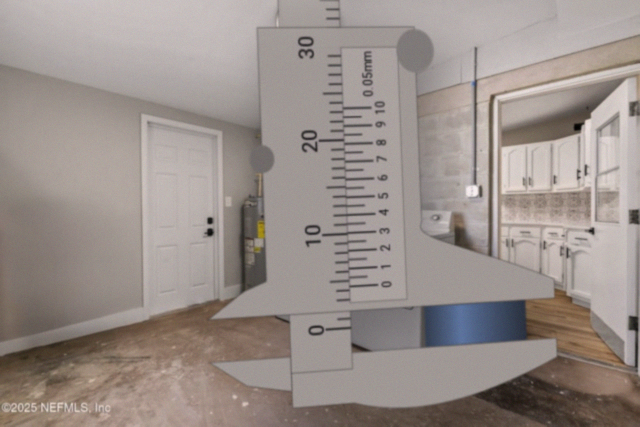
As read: value=4.4 unit=mm
